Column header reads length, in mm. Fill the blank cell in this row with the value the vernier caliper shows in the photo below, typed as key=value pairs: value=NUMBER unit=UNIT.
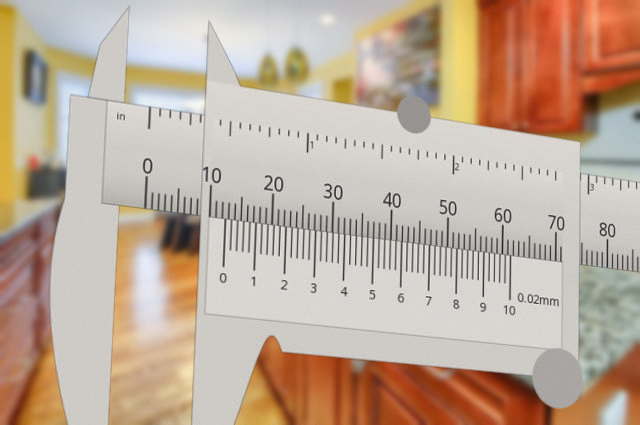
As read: value=12.5 unit=mm
